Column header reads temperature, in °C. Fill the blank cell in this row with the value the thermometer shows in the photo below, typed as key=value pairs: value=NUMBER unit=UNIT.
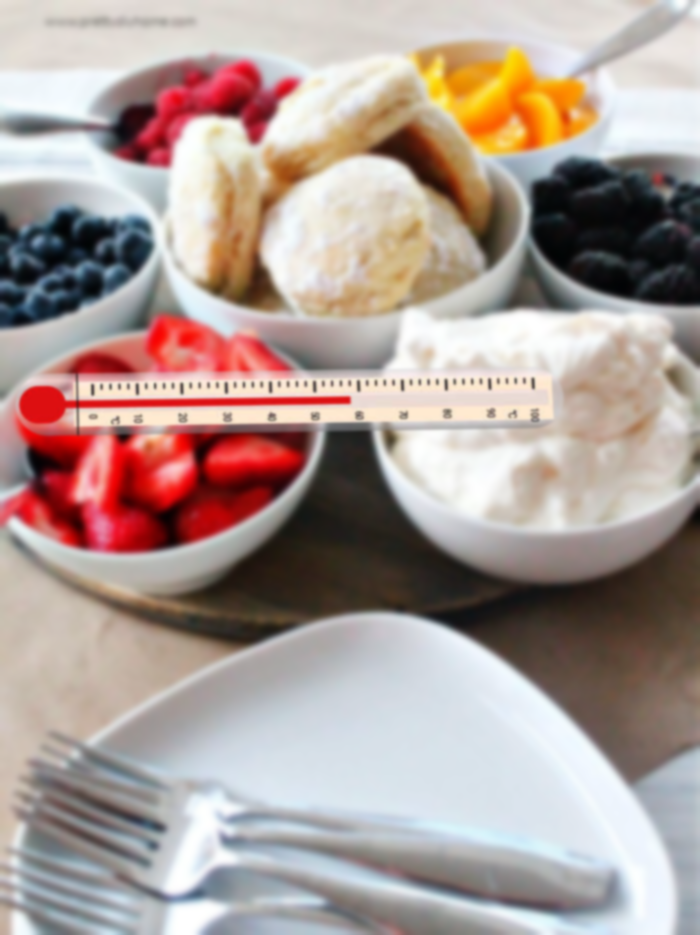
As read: value=58 unit=°C
